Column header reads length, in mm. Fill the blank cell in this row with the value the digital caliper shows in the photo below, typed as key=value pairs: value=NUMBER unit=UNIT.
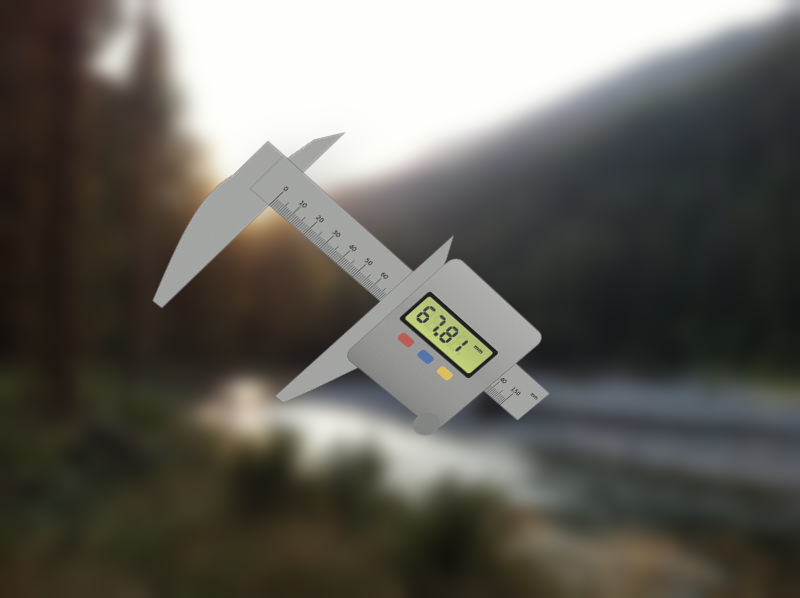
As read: value=67.81 unit=mm
